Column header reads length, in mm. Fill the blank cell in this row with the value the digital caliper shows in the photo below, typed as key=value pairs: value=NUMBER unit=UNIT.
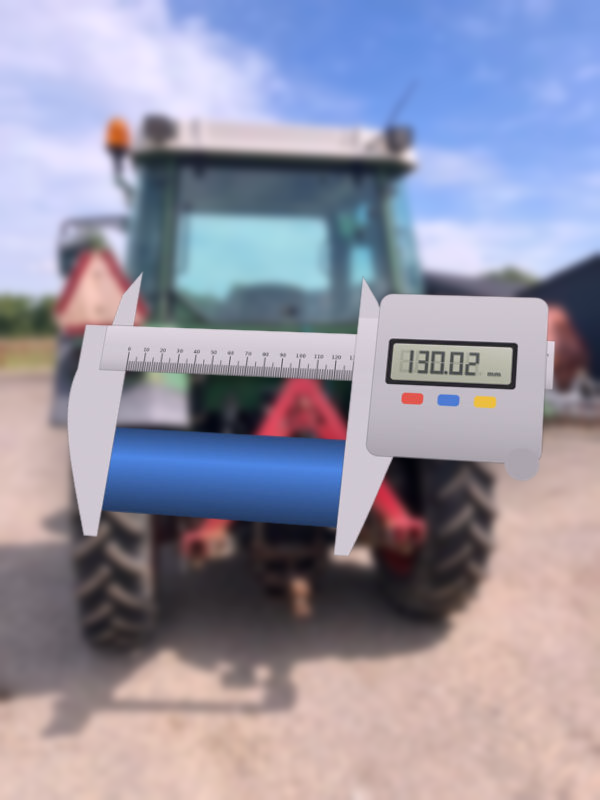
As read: value=130.02 unit=mm
